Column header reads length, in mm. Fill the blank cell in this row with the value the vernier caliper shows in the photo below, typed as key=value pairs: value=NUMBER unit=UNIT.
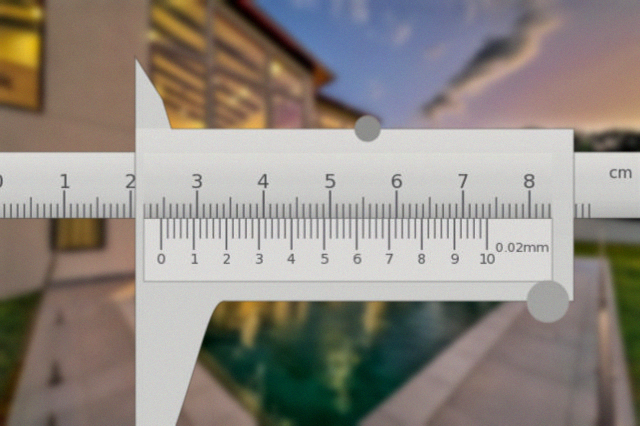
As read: value=24.6 unit=mm
